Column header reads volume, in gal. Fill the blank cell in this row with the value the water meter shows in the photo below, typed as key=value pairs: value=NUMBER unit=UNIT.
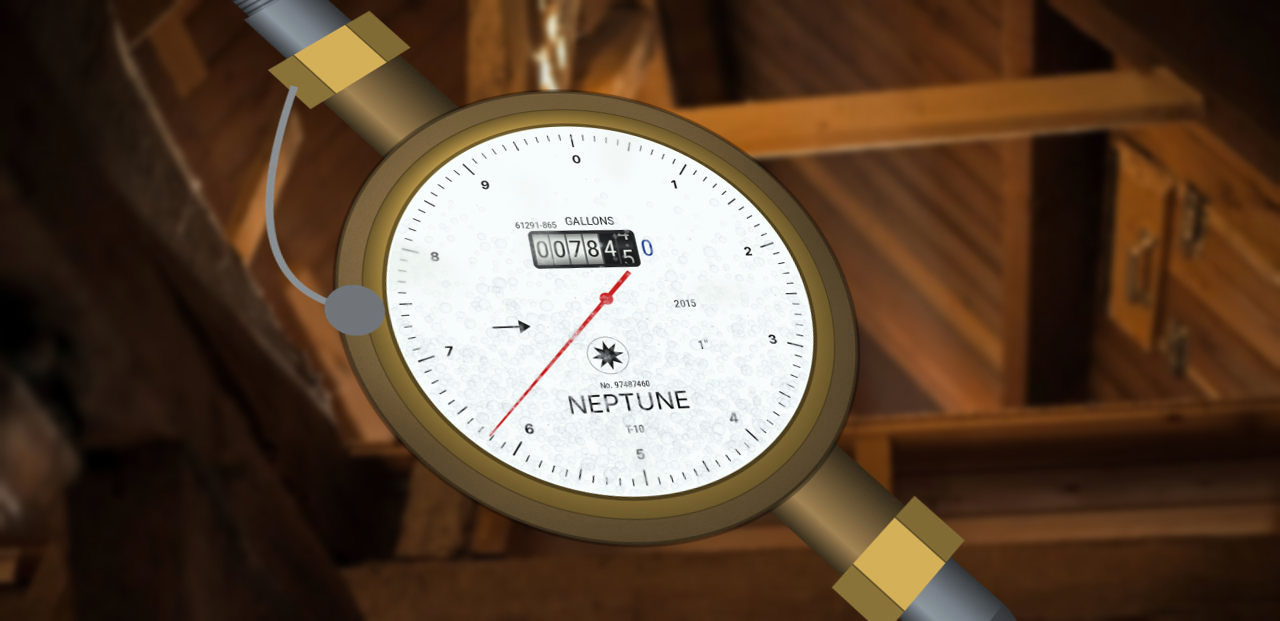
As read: value=78446.2 unit=gal
